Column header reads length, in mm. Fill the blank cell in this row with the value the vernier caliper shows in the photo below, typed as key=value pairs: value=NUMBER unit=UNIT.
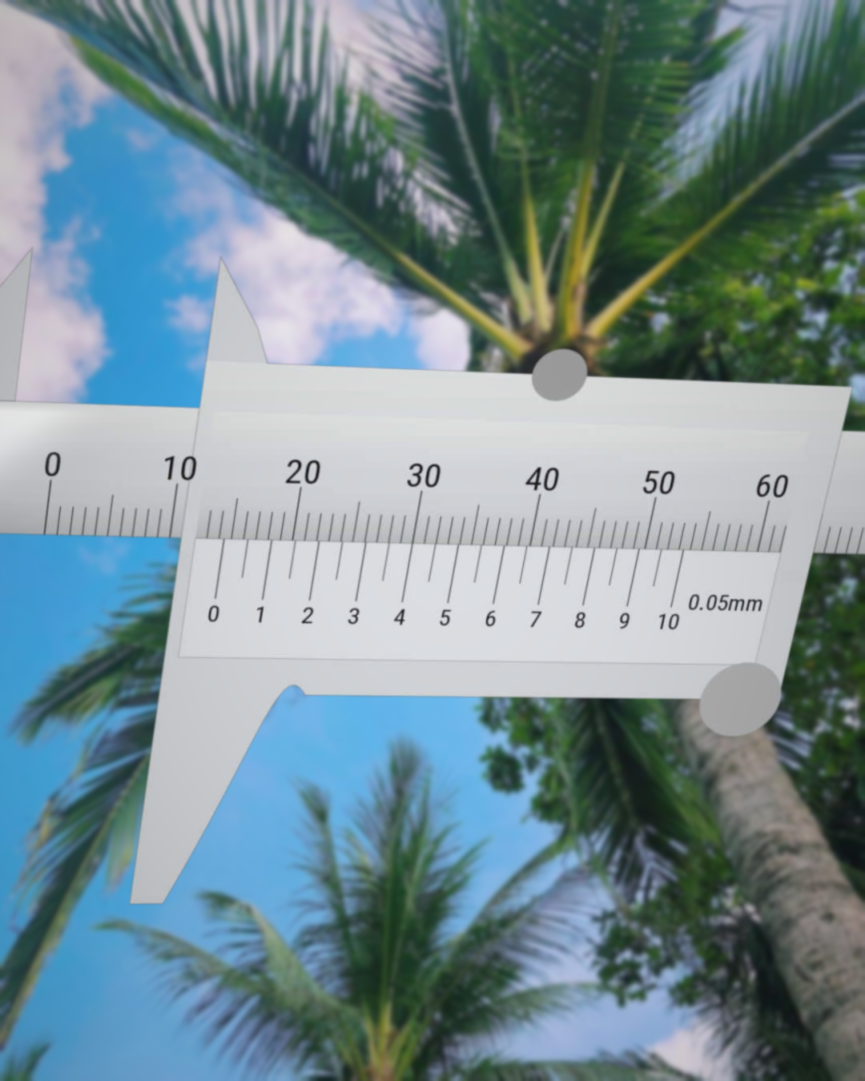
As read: value=14.4 unit=mm
